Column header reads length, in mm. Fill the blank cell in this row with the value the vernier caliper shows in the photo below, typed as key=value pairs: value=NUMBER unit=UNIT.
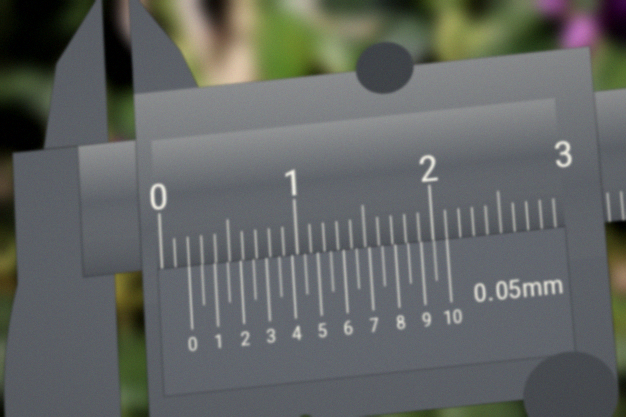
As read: value=2.0 unit=mm
